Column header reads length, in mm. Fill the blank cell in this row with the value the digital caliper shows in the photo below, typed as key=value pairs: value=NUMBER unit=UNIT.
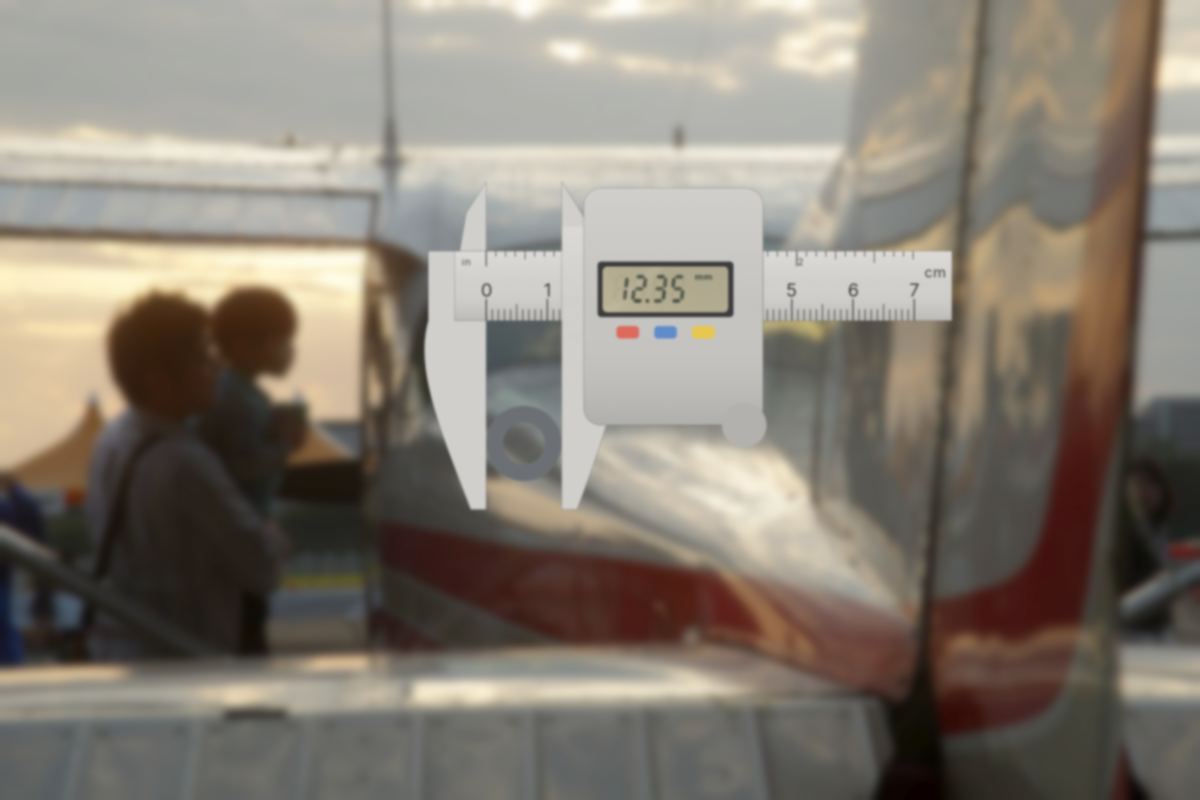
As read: value=12.35 unit=mm
